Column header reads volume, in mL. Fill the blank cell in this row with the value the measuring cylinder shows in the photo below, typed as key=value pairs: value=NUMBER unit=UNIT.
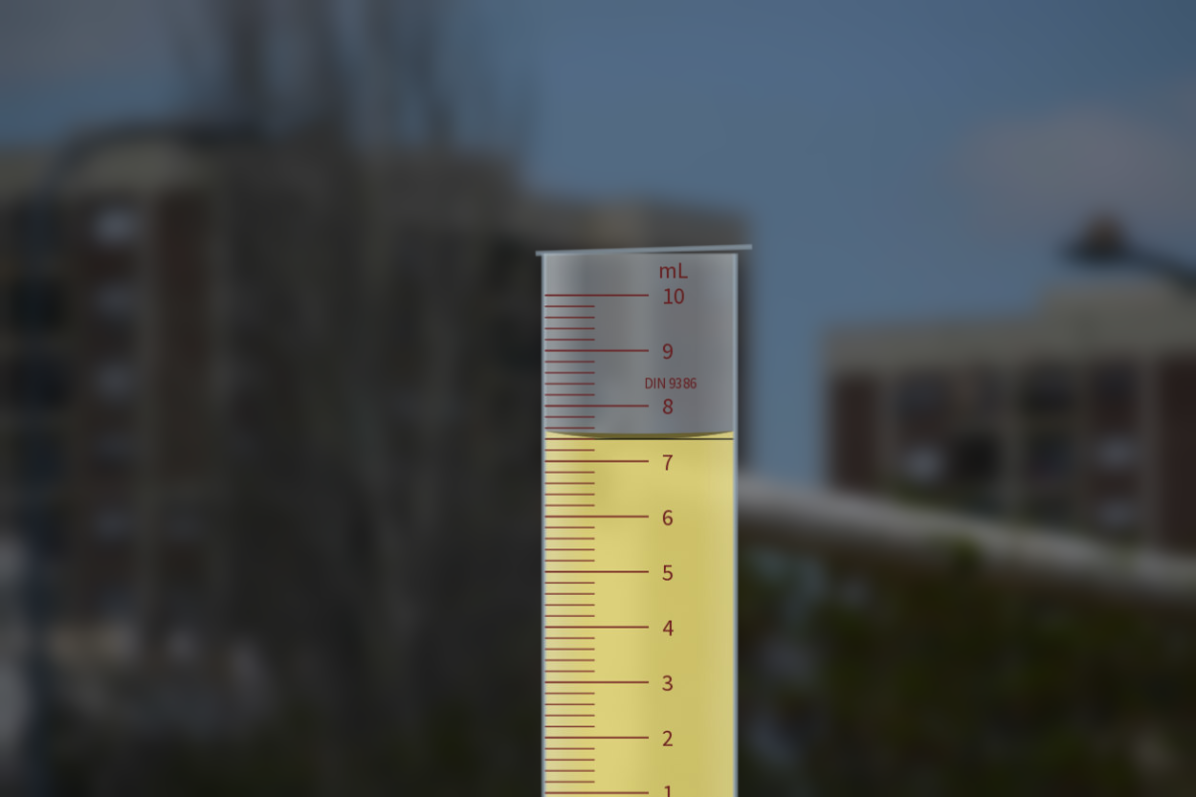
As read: value=7.4 unit=mL
